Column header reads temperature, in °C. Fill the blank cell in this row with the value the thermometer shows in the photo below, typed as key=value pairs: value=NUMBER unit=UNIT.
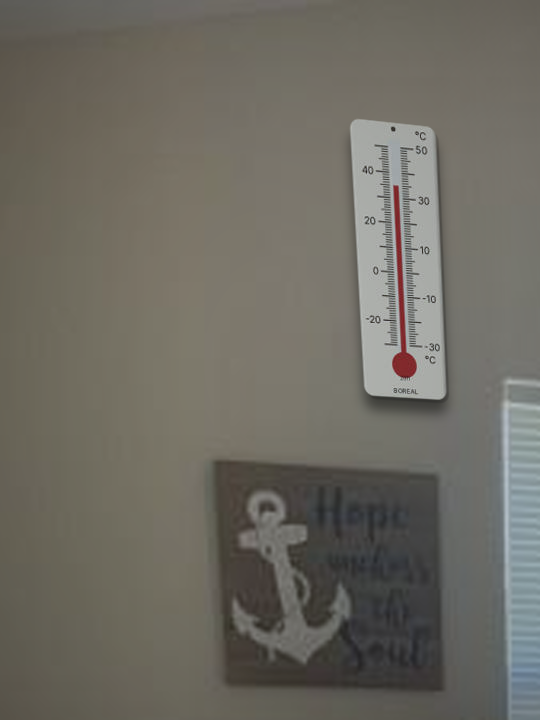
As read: value=35 unit=°C
